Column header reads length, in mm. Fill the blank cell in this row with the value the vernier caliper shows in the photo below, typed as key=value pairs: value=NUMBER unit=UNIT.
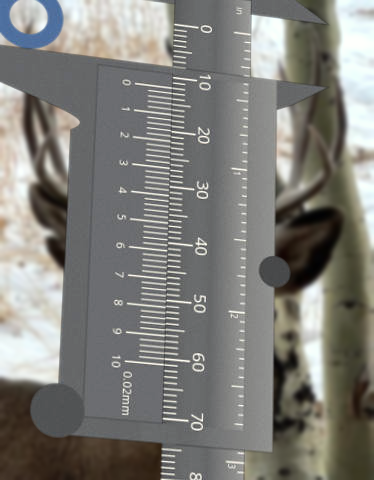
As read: value=12.0 unit=mm
